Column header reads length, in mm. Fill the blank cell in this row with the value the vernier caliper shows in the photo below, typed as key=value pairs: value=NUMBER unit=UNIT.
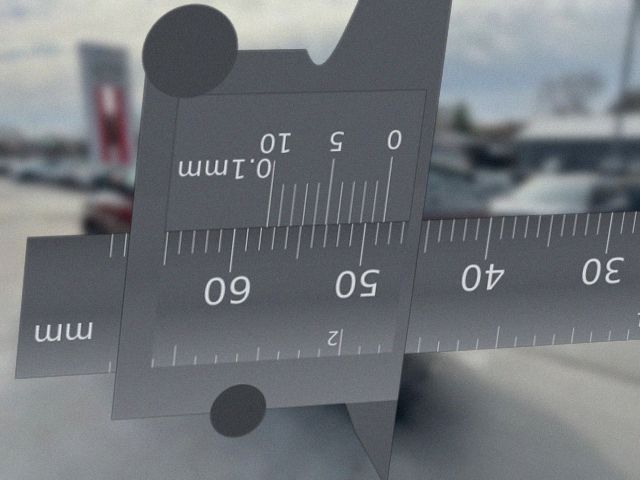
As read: value=48.6 unit=mm
